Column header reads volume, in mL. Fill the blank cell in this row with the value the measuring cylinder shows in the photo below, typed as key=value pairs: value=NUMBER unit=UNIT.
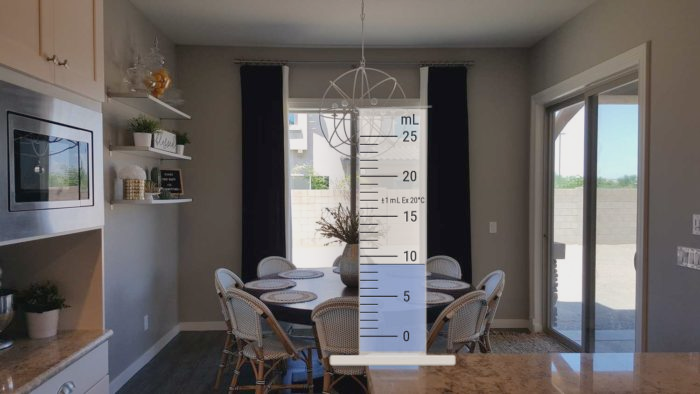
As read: value=9 unit=mL
